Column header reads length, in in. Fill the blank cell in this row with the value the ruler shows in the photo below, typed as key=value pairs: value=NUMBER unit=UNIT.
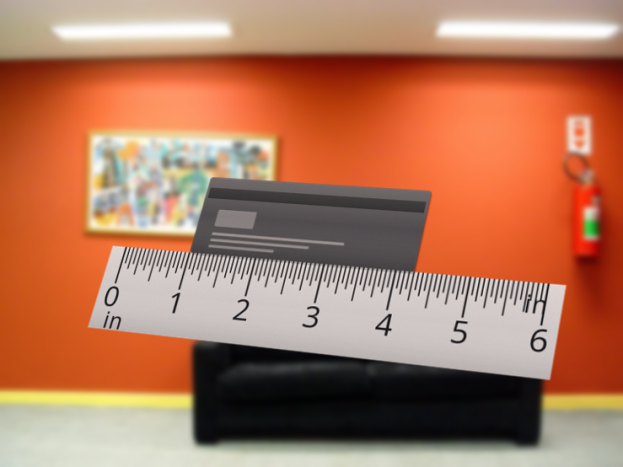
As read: value=3.25 unit=in
